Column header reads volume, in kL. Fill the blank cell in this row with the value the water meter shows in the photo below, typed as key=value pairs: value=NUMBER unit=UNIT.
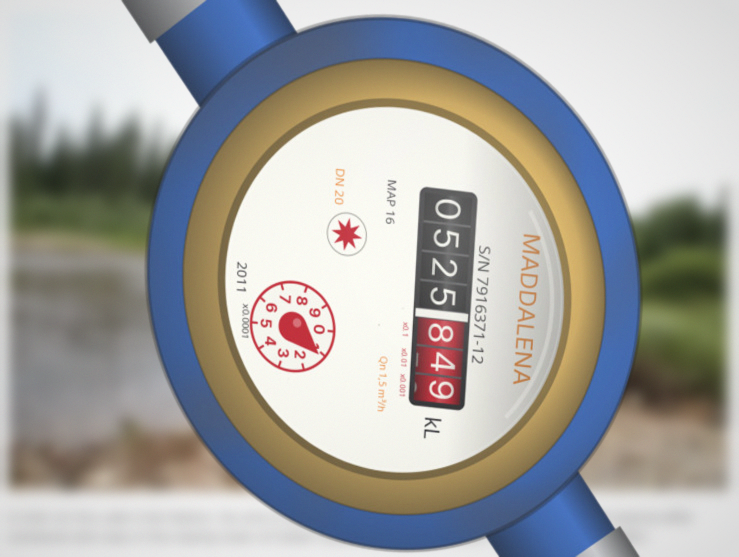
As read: value=525.8491 unit=kL
